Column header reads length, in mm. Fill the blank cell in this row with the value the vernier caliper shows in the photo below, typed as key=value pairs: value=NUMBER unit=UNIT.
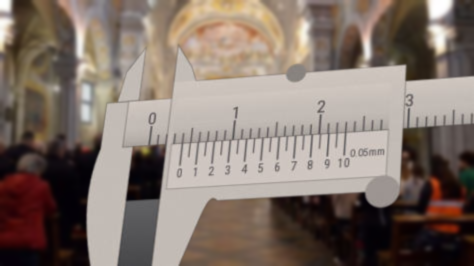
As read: value=4.0 unit=mm
